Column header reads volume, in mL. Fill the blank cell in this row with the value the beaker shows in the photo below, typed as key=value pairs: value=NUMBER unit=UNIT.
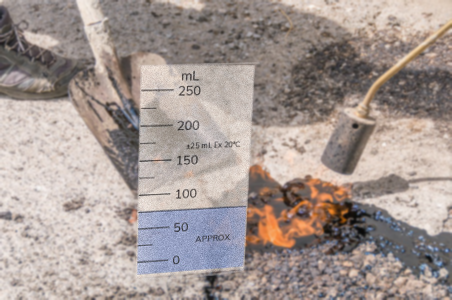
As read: value=75 unit=mL
